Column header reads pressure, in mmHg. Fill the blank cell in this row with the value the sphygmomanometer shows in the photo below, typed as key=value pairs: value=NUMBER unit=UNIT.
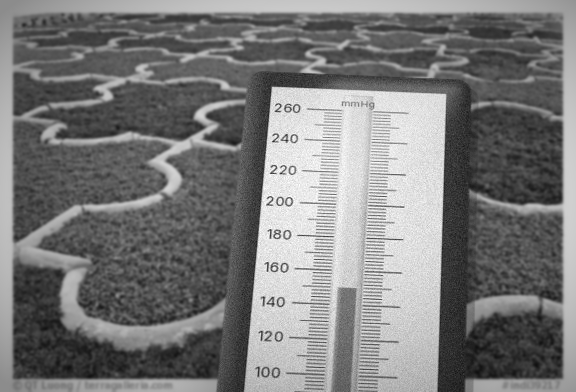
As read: value=150 unit=mmHg
